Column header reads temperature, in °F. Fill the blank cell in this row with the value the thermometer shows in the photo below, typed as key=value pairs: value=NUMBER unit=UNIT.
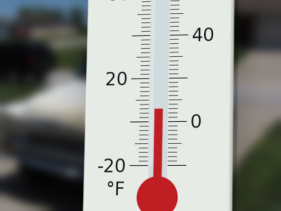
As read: value=6 unit=°F
